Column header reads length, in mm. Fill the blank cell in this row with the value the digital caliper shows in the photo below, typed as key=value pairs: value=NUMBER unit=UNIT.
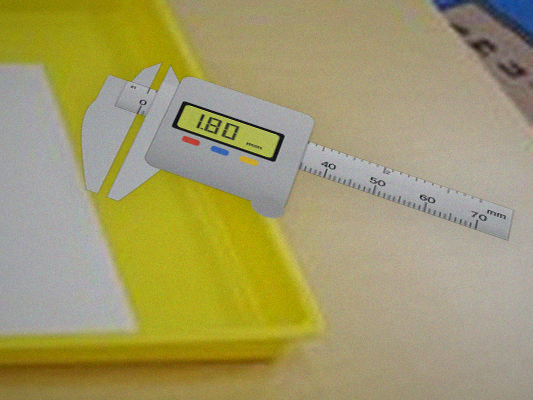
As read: value=1.80 unit=mm
